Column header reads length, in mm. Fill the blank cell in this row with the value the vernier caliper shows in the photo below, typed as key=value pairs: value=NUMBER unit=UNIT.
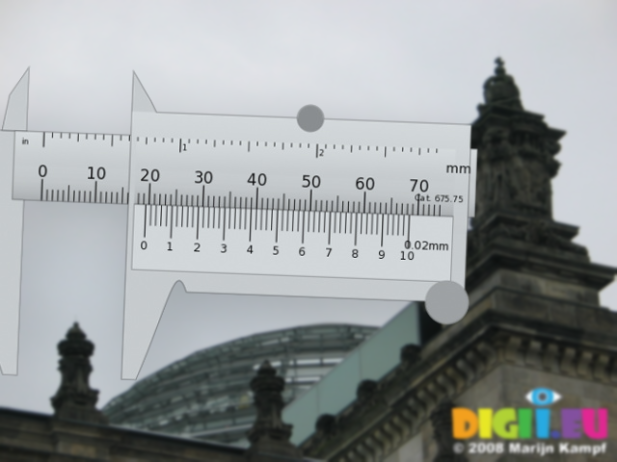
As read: value=19.4 unit=mm
